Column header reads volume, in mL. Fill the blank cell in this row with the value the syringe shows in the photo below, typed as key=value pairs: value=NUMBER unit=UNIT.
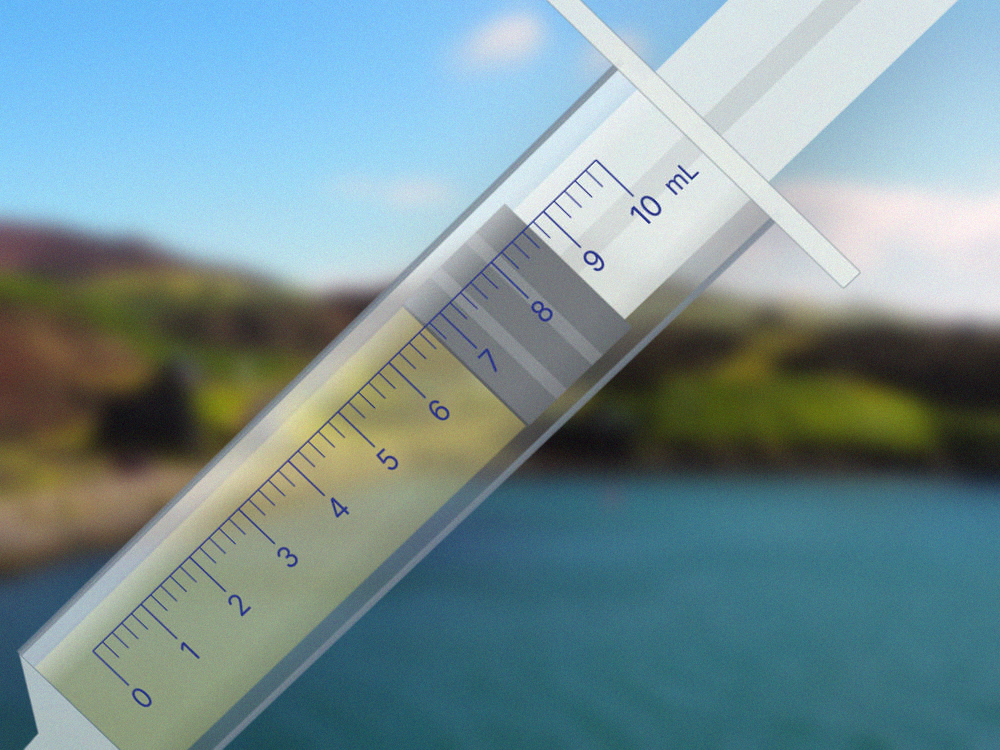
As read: value=6.7 unit=mL
